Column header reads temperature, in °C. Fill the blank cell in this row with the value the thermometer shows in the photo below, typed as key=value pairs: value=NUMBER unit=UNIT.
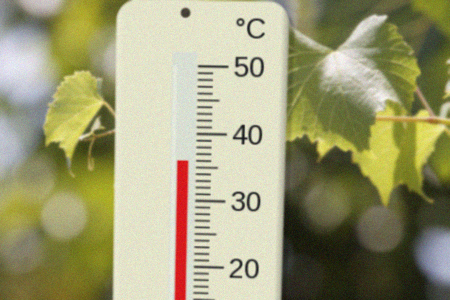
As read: value=36 unit=°C
